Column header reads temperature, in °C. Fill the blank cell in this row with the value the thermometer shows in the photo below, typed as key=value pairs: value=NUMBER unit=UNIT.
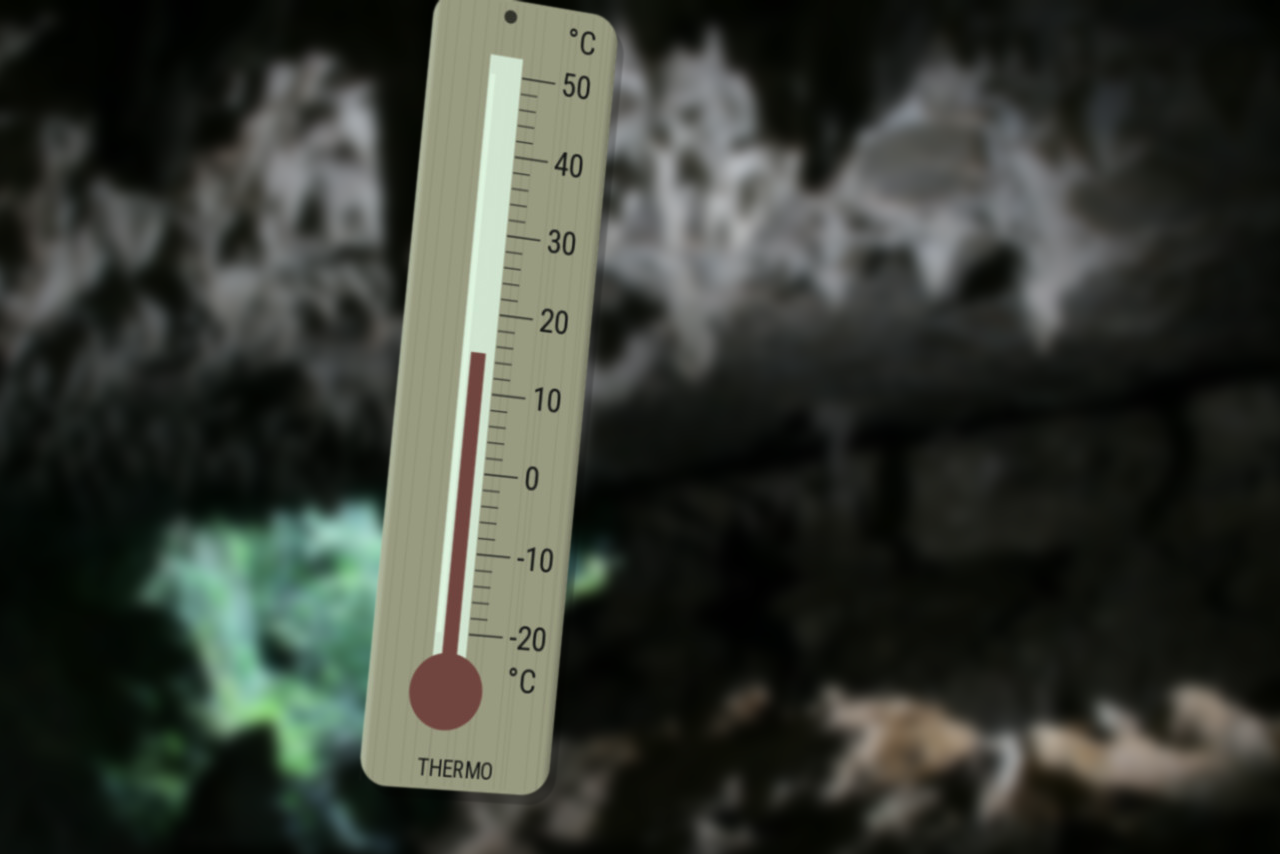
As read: value=15 unit=°C
